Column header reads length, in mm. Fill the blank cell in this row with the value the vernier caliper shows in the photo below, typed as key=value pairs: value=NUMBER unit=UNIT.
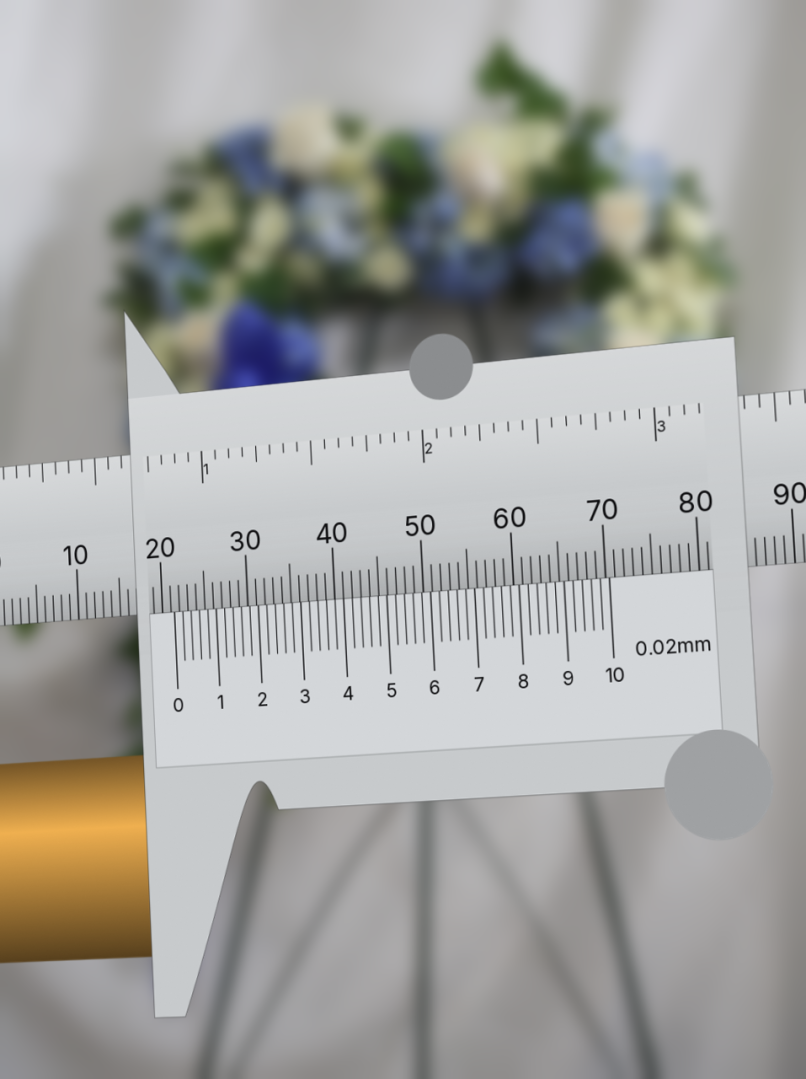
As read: value=21.4 unit=mm
